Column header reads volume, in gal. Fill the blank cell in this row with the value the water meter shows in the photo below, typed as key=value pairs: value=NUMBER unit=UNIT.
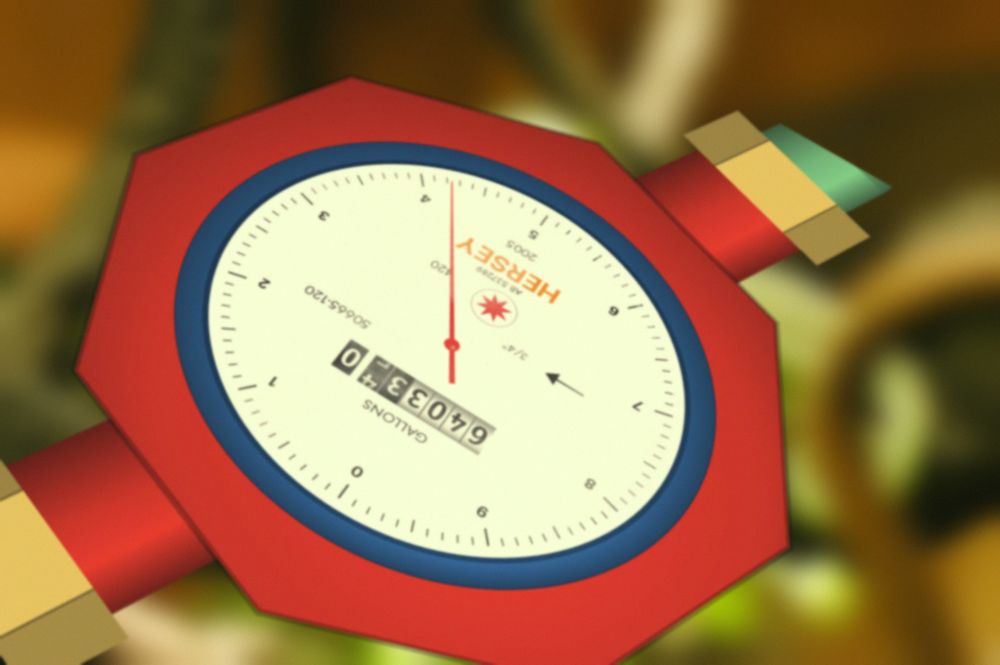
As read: value=6403344.2 unit=gal
